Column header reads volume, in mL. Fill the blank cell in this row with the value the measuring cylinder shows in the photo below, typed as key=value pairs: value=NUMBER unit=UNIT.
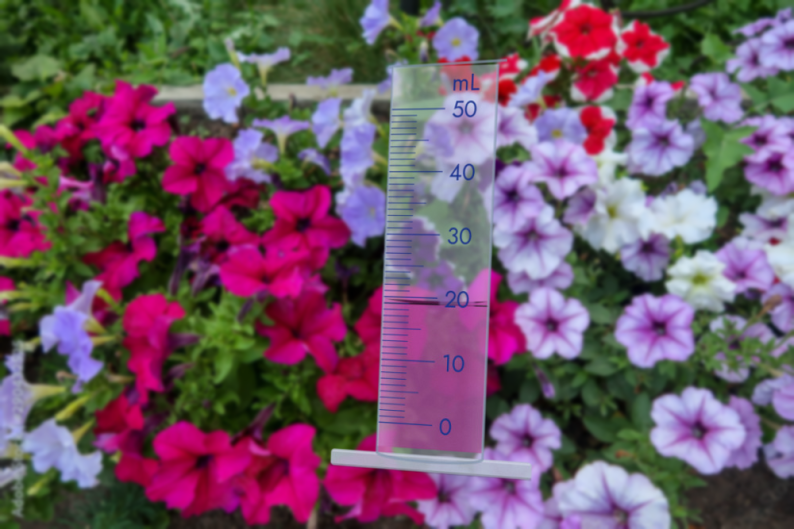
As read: value=19 unit=mL
